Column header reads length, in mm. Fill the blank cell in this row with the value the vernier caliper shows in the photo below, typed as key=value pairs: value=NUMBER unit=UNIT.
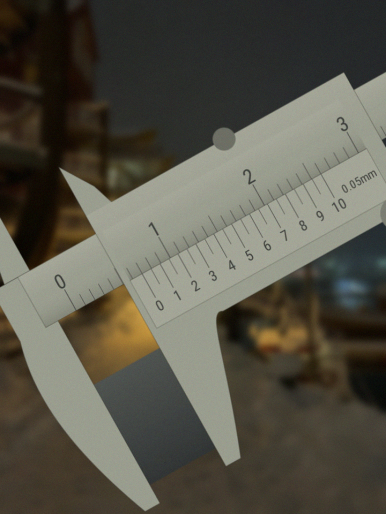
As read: value=7.0 unit=mm
